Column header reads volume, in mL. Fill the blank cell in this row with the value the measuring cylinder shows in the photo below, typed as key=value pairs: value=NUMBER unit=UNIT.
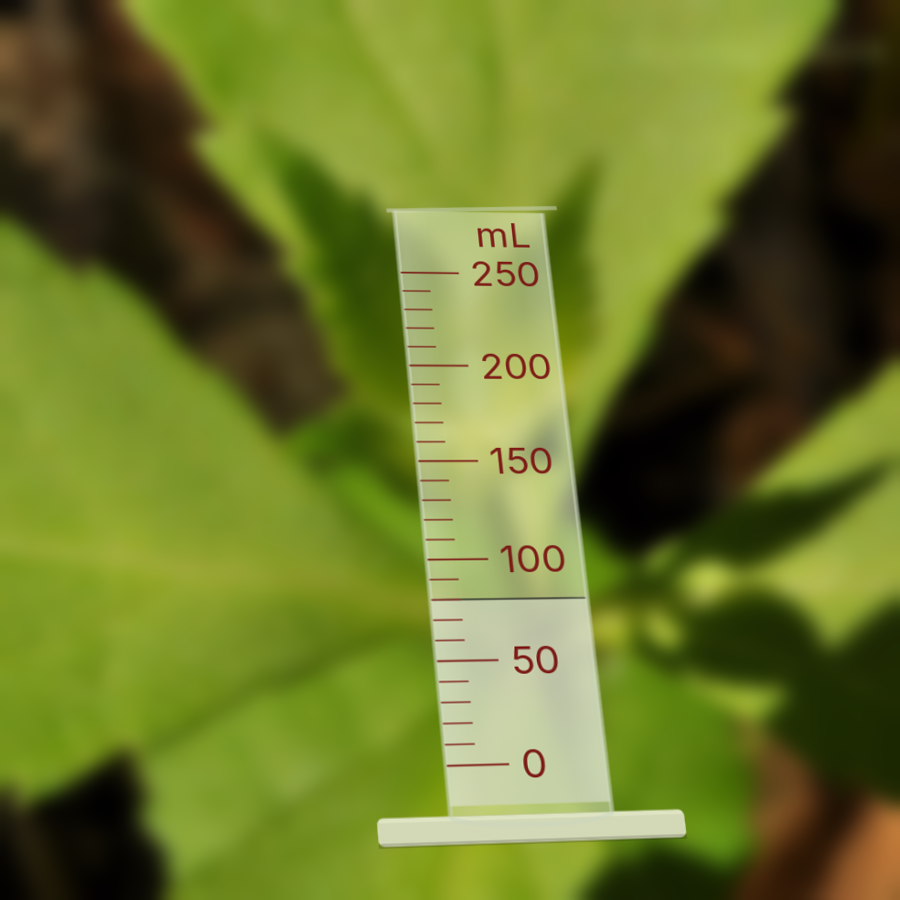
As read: value=80 unit=mL
